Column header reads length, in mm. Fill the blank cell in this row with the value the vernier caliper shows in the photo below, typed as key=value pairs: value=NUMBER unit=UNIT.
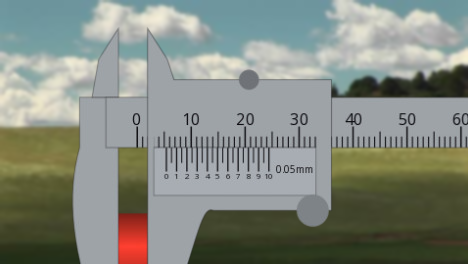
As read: value=5.4 unit=mm
